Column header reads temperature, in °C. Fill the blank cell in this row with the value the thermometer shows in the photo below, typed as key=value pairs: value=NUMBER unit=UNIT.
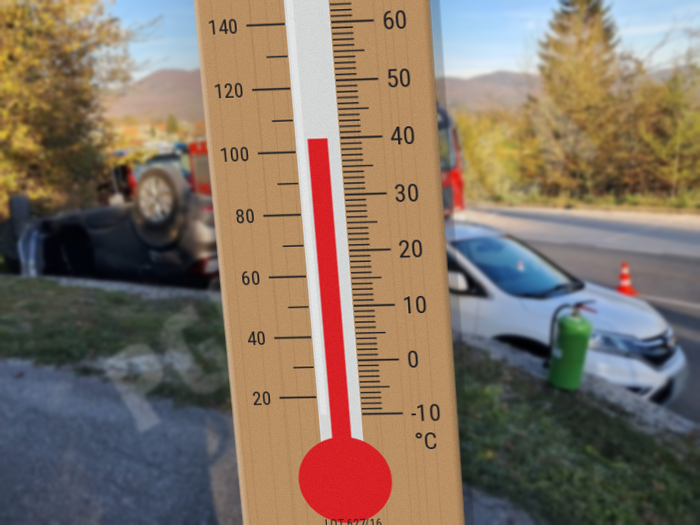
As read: value=40 unit=°C
